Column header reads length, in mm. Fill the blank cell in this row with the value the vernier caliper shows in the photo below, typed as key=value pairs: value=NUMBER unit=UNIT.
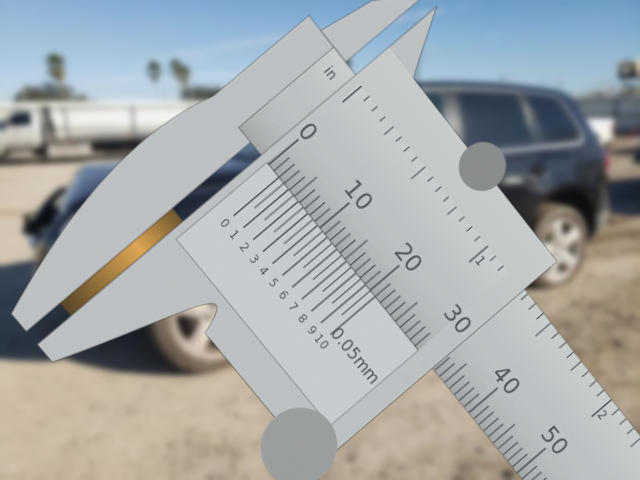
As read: value=2.0 unit=mm
